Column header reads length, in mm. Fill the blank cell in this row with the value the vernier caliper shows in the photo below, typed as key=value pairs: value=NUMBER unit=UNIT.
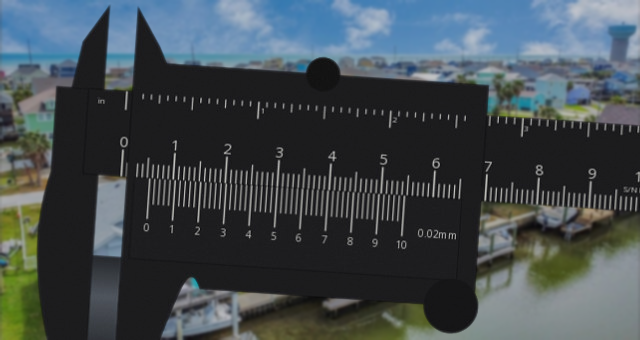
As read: value=5.5 unit=mm
